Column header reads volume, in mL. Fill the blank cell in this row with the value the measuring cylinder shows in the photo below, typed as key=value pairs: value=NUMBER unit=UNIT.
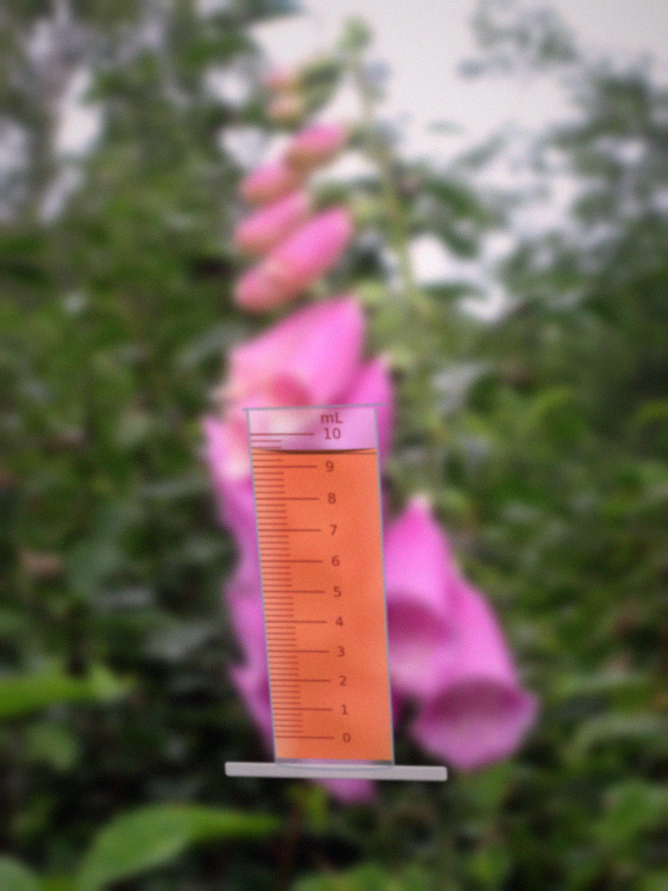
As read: value=9.4 unit=mL
